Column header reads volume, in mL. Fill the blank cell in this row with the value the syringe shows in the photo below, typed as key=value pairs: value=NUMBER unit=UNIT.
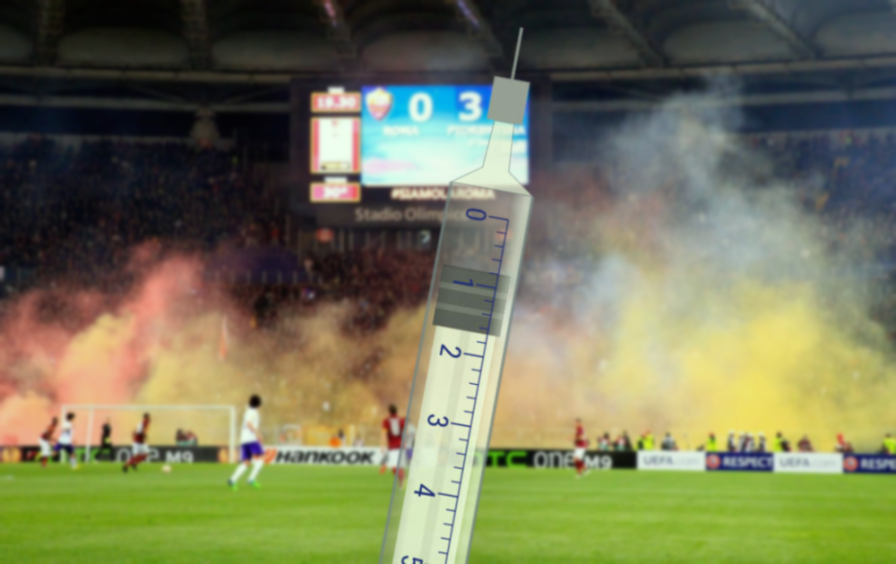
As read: value=0.8 unit=mL
